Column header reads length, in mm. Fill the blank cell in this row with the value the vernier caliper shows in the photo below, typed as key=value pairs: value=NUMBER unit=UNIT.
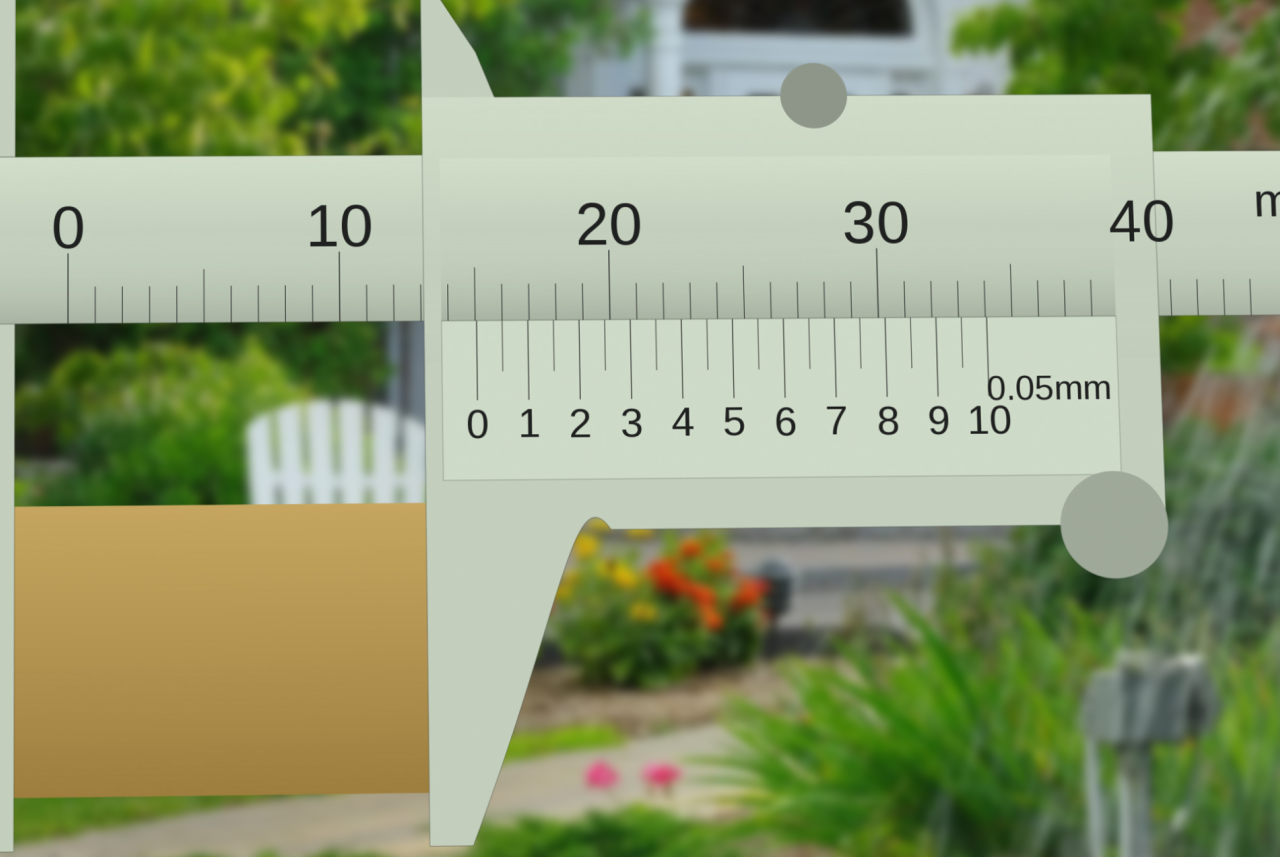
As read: value=15.05 unit=mm
